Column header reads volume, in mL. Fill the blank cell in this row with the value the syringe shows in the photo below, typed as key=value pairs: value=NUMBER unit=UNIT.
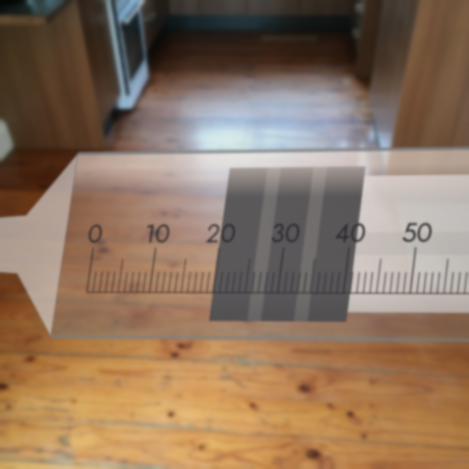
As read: value=20 unit=mL
